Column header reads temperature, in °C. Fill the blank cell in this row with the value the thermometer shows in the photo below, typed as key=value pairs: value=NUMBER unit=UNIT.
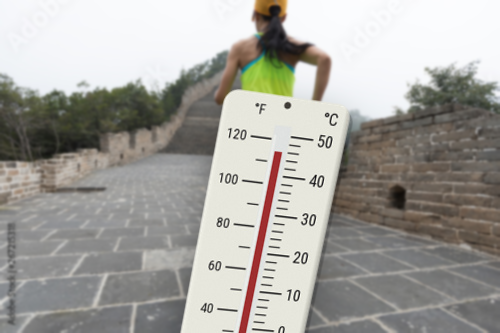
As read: value=46 unit=°C
